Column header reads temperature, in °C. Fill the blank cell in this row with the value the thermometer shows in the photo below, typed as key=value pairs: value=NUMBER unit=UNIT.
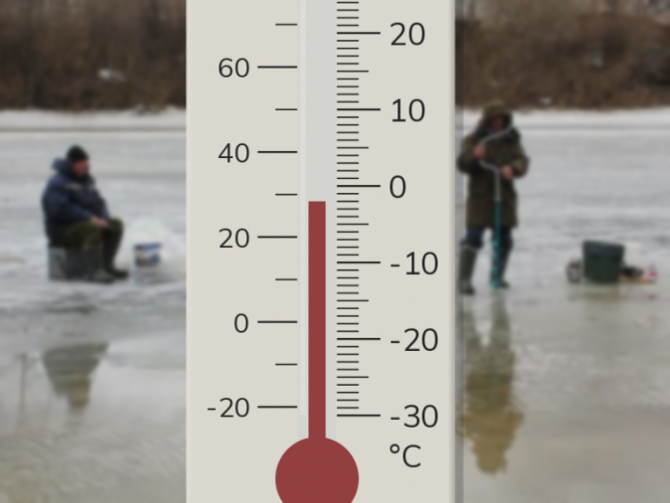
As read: value=-2 unit=°C
